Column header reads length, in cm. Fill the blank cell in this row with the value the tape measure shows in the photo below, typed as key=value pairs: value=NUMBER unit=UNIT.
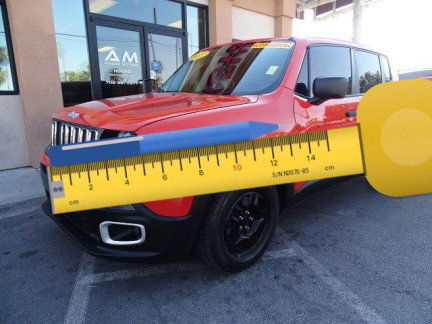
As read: value=13 unit=cm
